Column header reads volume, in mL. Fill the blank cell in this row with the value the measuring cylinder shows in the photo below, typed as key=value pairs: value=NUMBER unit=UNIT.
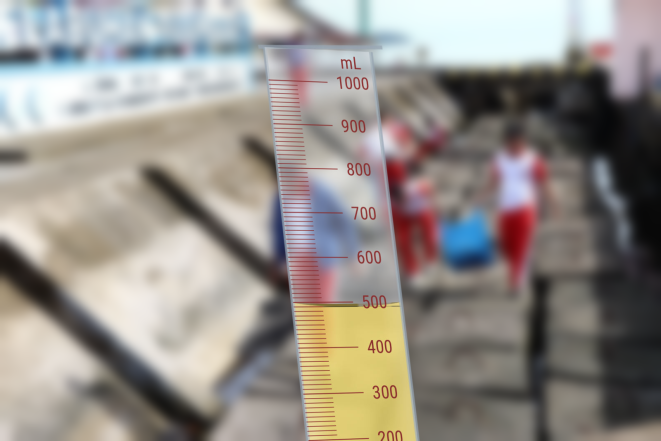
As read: value=490 unit=mL
